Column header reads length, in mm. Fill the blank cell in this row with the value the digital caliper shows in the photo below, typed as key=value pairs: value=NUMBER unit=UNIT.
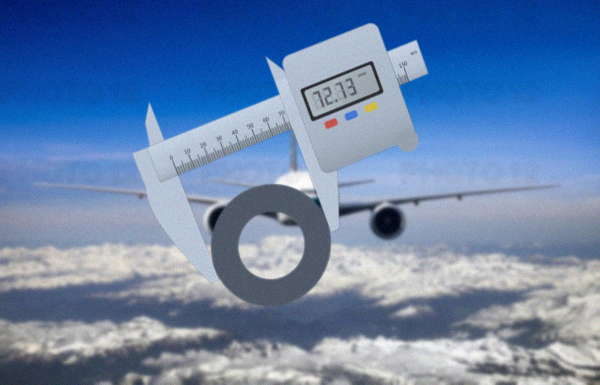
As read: value=72.73 unit=mm
